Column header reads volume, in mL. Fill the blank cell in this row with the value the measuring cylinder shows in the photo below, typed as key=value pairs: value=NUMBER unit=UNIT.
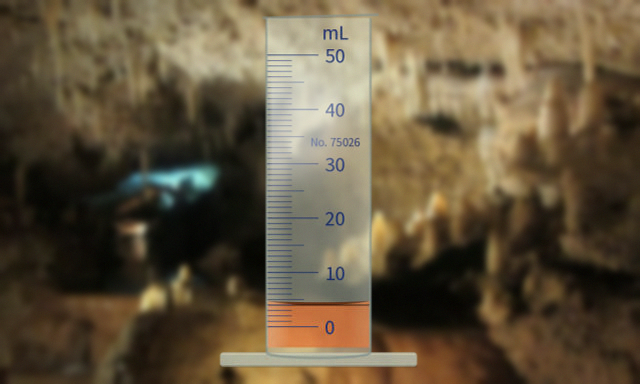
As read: value=4 unit=mL
